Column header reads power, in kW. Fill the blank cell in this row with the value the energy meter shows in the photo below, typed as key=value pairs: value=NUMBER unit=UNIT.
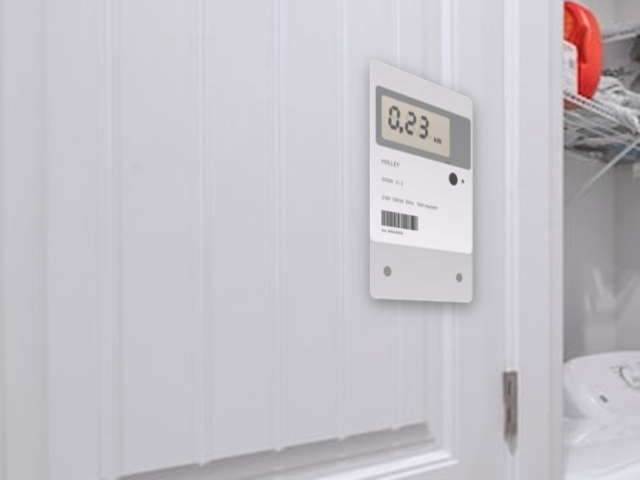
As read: value=0.23 unit=kW
